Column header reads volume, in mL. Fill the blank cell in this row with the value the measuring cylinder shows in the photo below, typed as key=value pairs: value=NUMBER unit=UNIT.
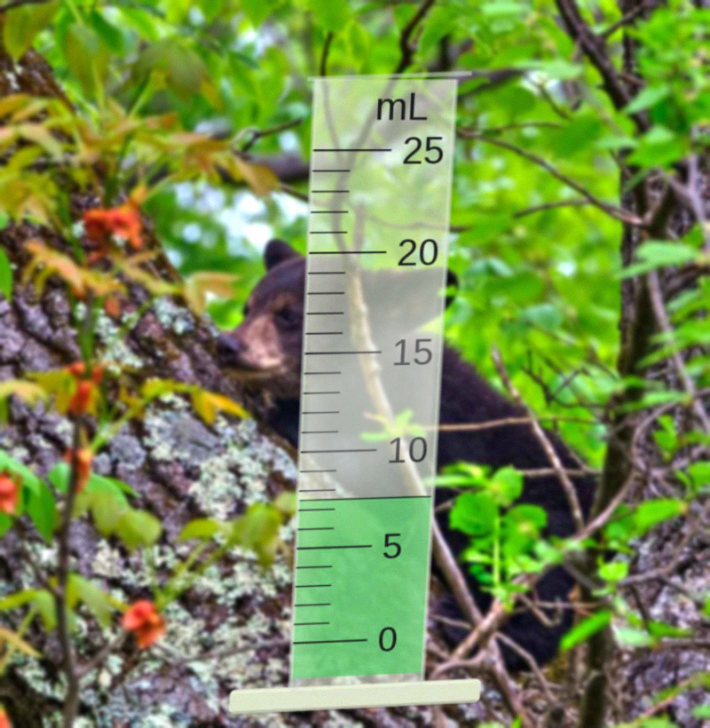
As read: value=7.5 unit=mL
